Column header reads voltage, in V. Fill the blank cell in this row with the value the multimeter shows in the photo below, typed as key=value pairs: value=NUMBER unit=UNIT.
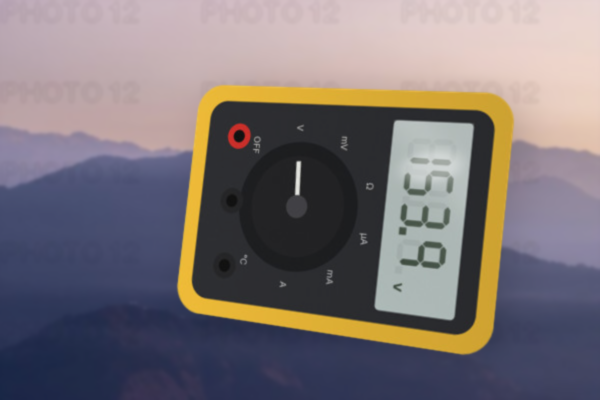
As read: value=153.9 unit=V
